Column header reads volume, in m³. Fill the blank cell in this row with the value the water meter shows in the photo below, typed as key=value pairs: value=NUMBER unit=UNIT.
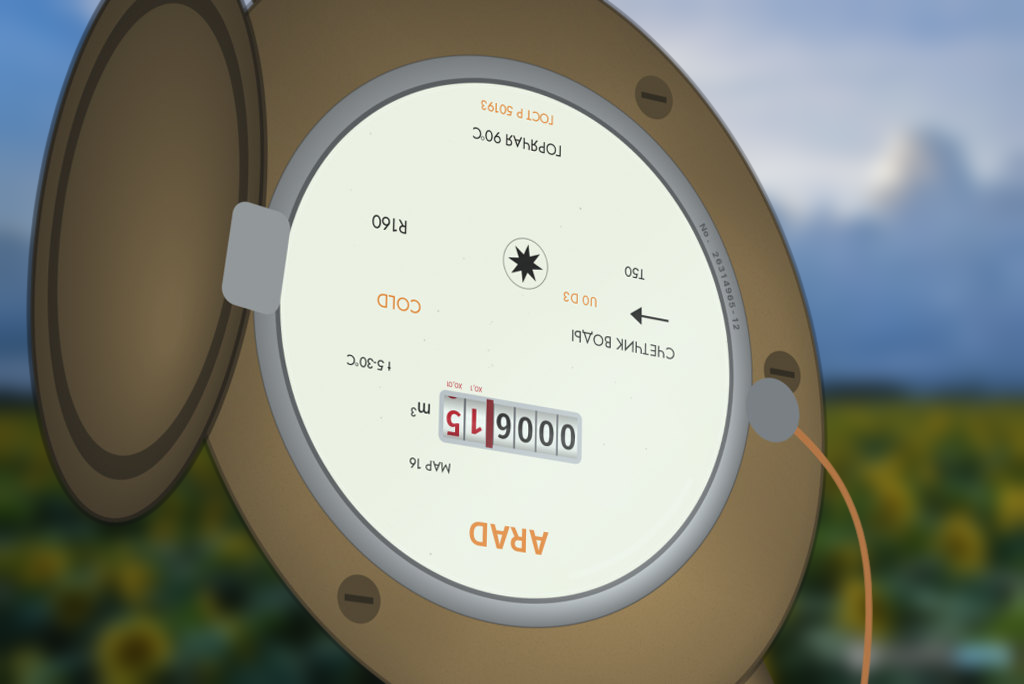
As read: value=6.15 unit=m³
